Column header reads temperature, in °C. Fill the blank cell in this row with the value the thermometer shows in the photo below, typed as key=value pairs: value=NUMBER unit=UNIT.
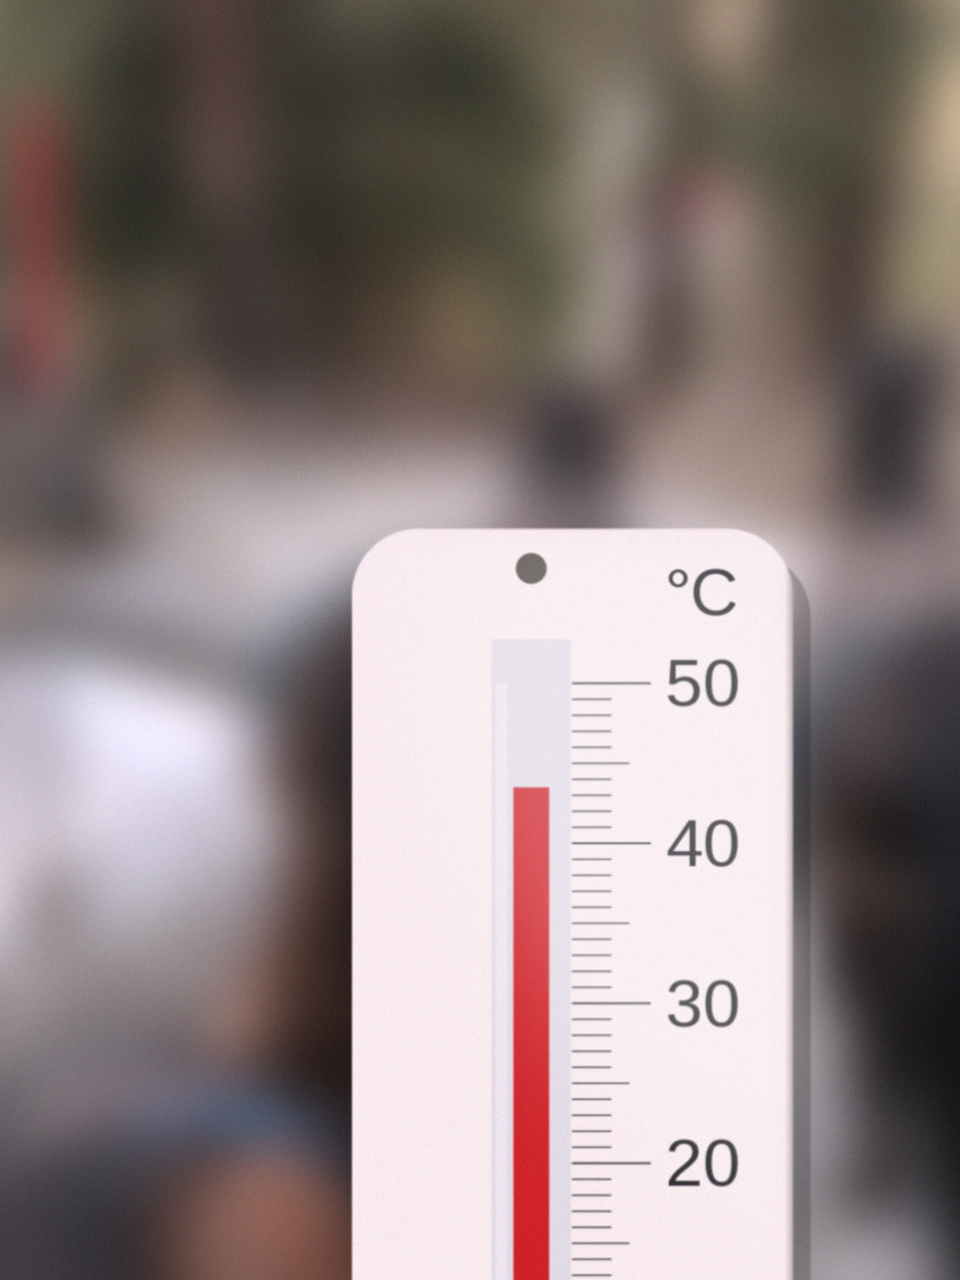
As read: value=43.5 unit=°C
